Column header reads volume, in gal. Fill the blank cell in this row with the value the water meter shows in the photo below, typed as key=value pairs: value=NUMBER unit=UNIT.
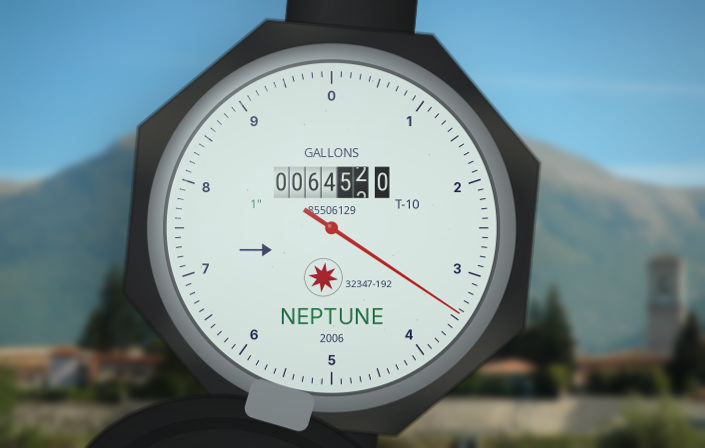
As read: value=64523.4 unit=gal
